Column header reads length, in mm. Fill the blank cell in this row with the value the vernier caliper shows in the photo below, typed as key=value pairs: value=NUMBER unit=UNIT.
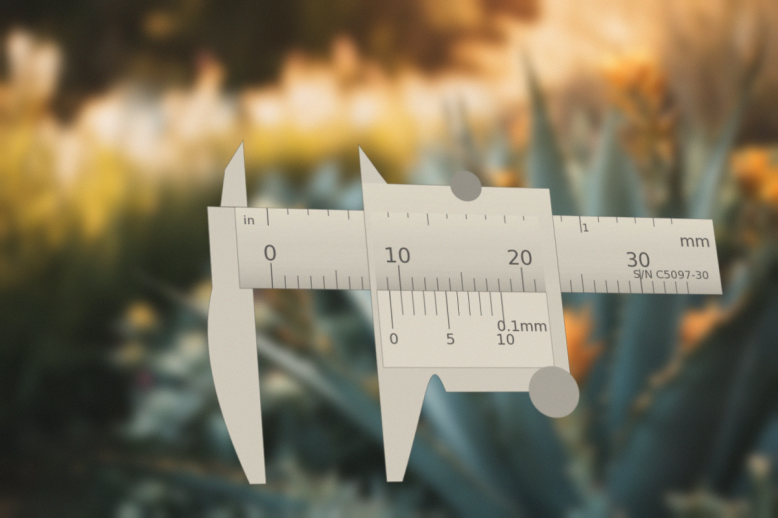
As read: value=9.1 unit=mm
